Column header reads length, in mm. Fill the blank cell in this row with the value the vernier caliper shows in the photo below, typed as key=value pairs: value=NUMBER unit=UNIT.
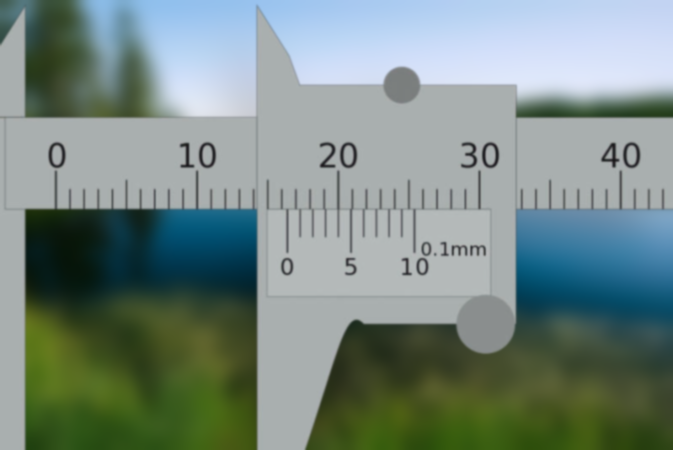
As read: value=16.4 unit=mm
